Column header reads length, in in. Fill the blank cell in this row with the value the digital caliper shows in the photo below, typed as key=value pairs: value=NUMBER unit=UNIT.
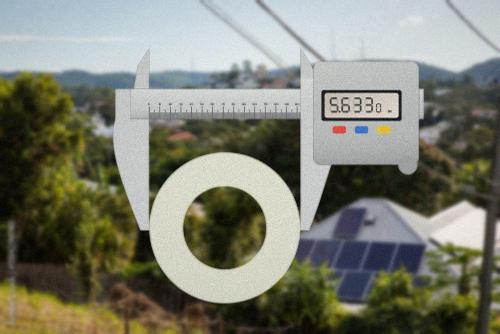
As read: value=5.6330 unit=in
